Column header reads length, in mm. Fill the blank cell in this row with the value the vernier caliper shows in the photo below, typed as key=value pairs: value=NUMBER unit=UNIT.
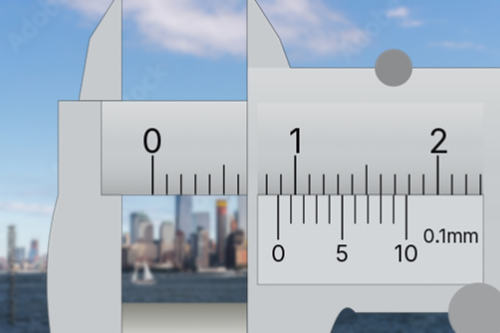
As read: value=8.8 unit=mm
